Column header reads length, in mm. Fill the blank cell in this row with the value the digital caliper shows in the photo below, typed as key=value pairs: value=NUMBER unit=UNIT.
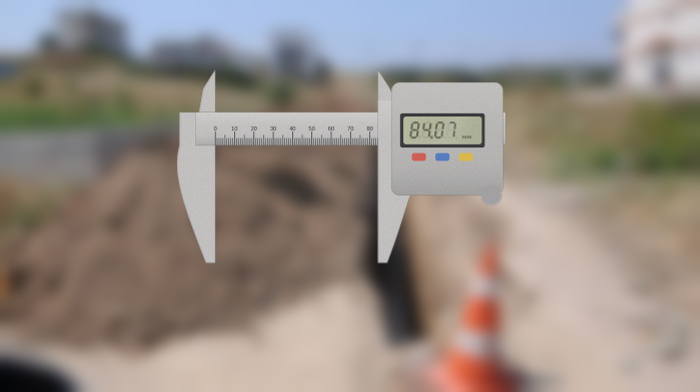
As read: value=84.07 unit=mm
